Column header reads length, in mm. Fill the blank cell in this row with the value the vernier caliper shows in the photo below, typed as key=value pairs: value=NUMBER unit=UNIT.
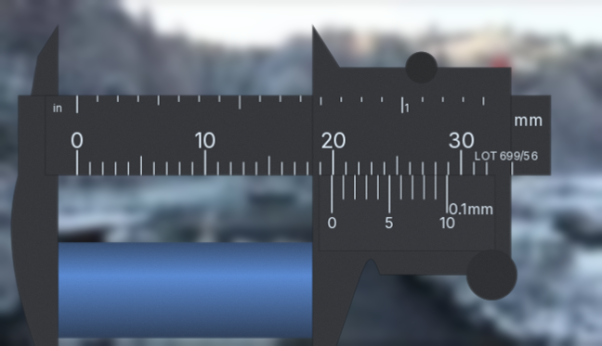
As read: value=19.9 unit=mm
